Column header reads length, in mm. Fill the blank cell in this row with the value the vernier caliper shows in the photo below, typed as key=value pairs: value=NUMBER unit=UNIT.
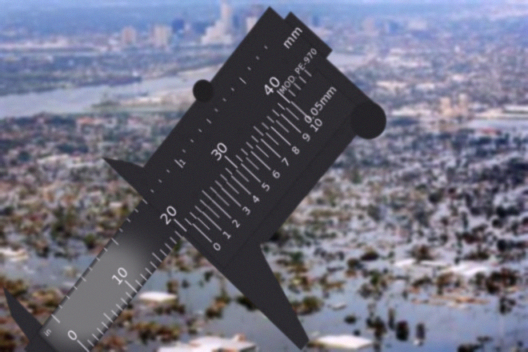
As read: value=21.2 unit=mm
